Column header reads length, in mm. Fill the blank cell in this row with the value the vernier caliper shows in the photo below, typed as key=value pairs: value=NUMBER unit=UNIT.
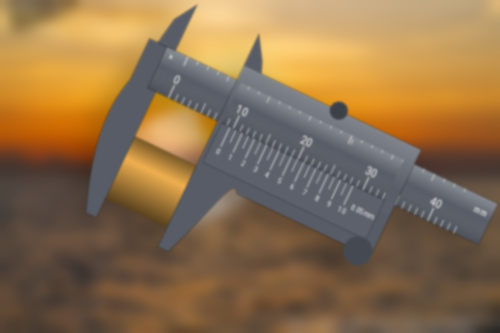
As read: value=9.5 unit=mm
